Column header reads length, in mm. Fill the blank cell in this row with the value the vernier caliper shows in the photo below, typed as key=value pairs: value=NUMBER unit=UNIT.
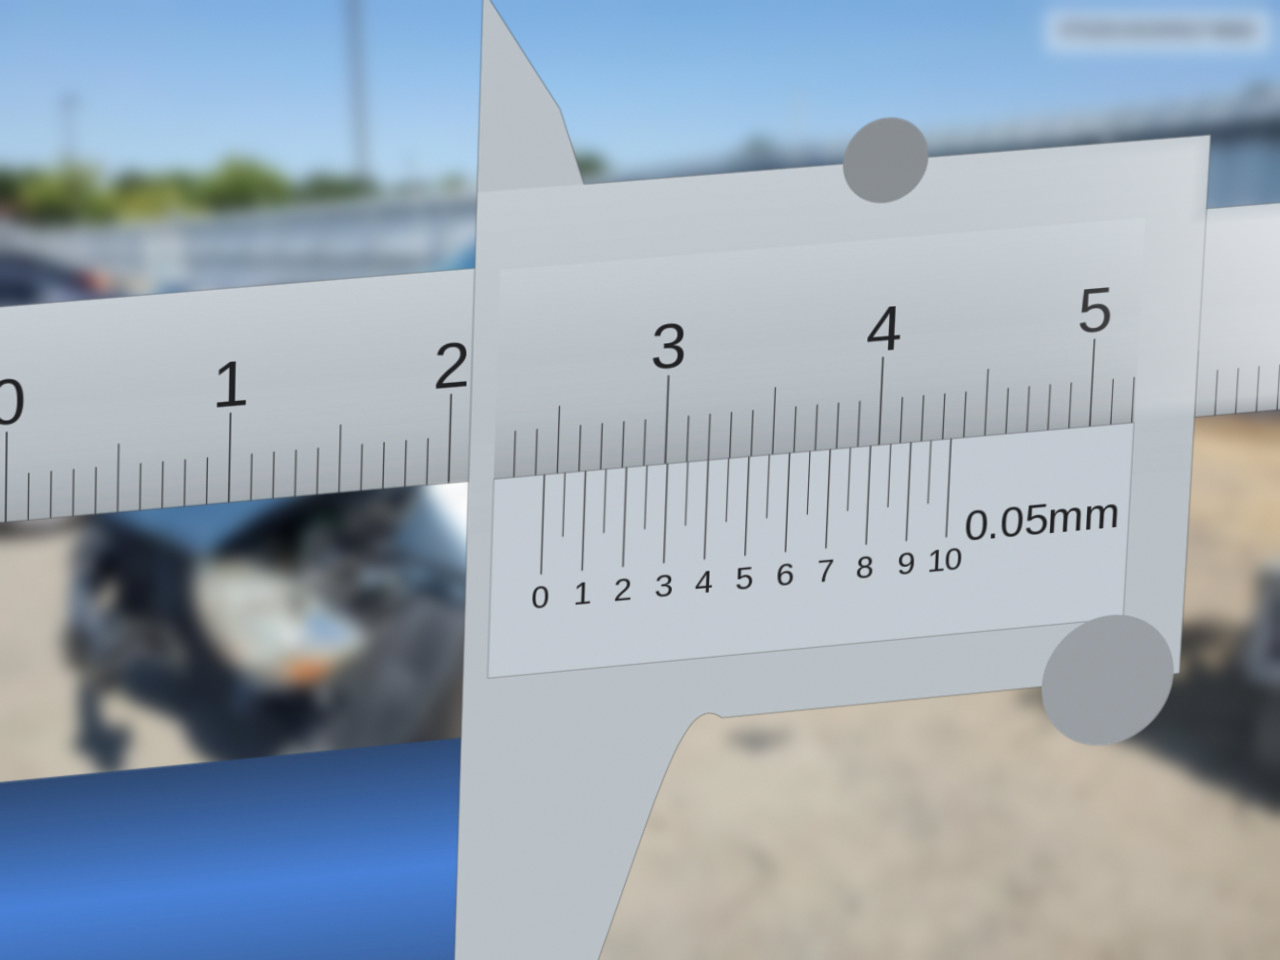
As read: value=24.4 unit=mm
